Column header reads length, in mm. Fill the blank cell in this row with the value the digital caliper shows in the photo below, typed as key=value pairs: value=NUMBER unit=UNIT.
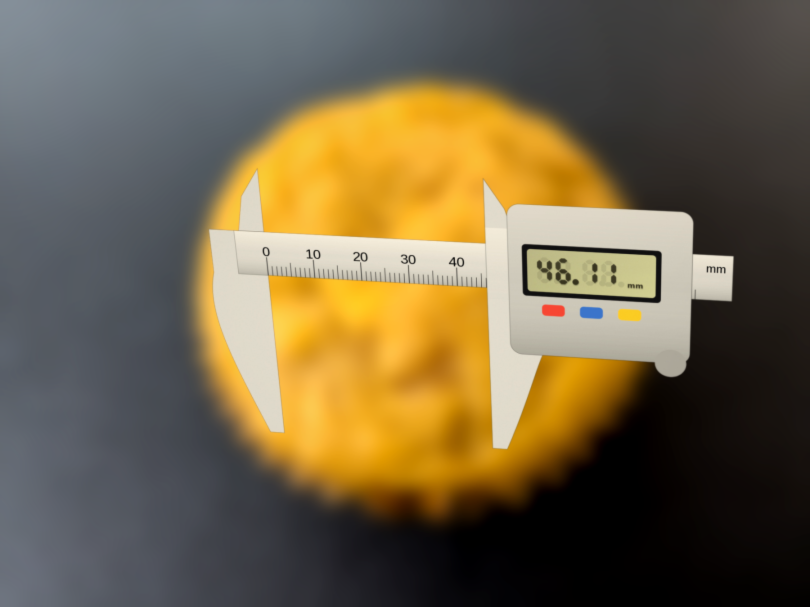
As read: value=46.11 unit=mm
